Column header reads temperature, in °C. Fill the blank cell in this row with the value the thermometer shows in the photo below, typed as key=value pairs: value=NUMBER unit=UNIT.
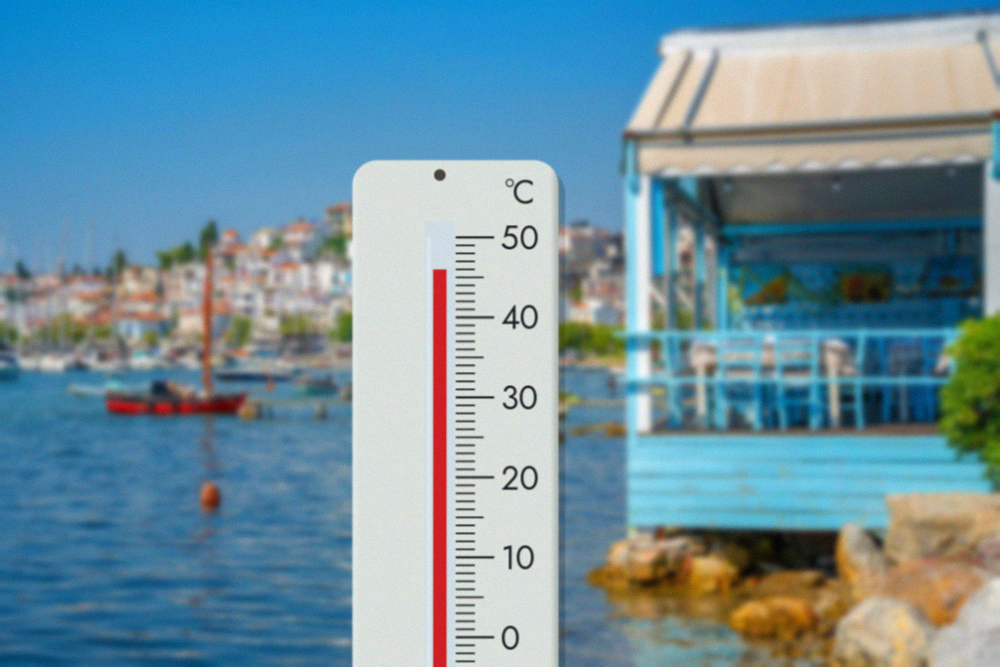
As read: value=46 unit=°C
